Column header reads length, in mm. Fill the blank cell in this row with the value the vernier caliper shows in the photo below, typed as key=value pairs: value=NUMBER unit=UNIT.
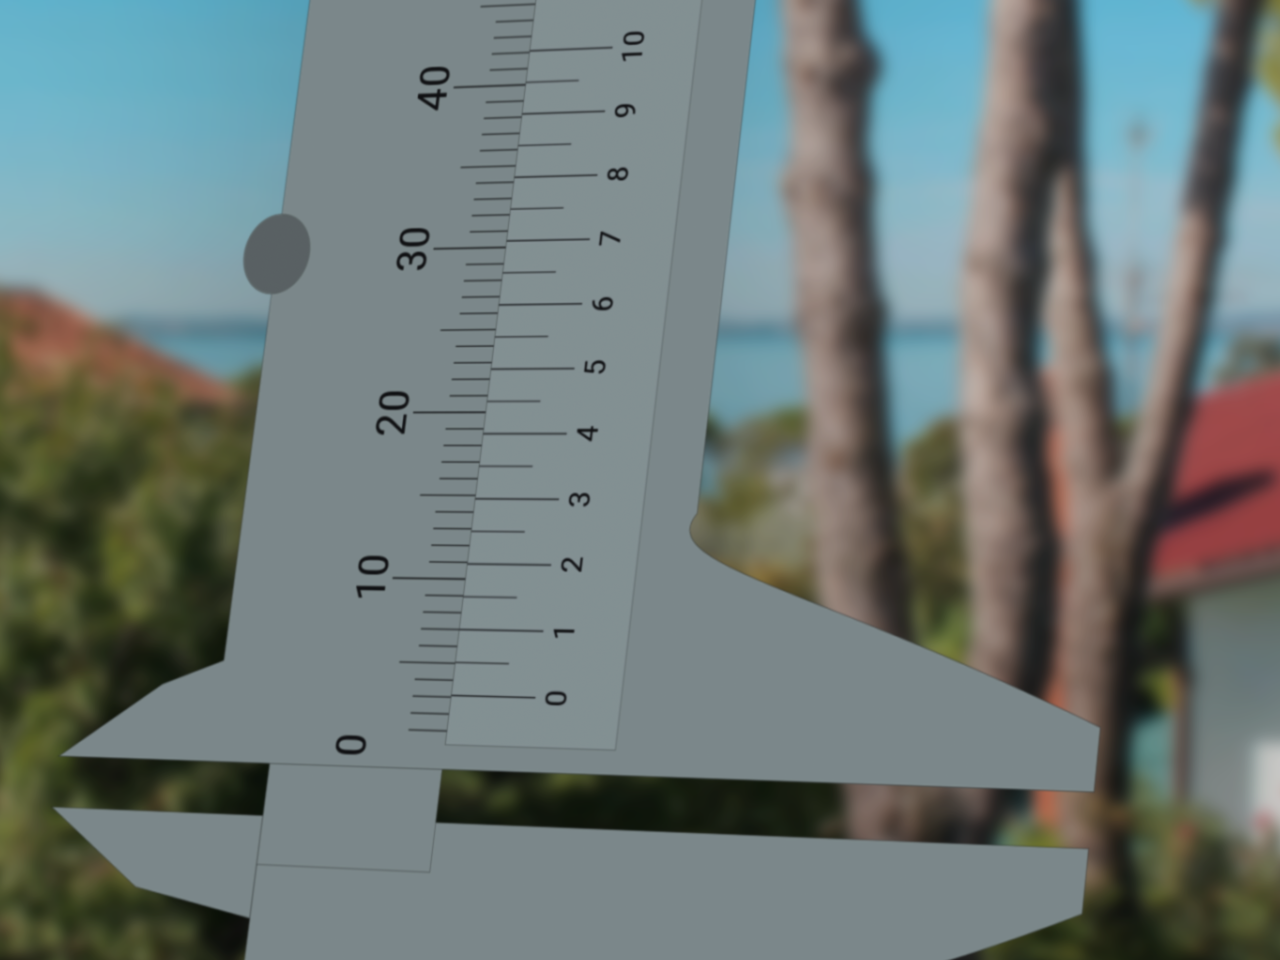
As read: value=3.1 unit=mm
